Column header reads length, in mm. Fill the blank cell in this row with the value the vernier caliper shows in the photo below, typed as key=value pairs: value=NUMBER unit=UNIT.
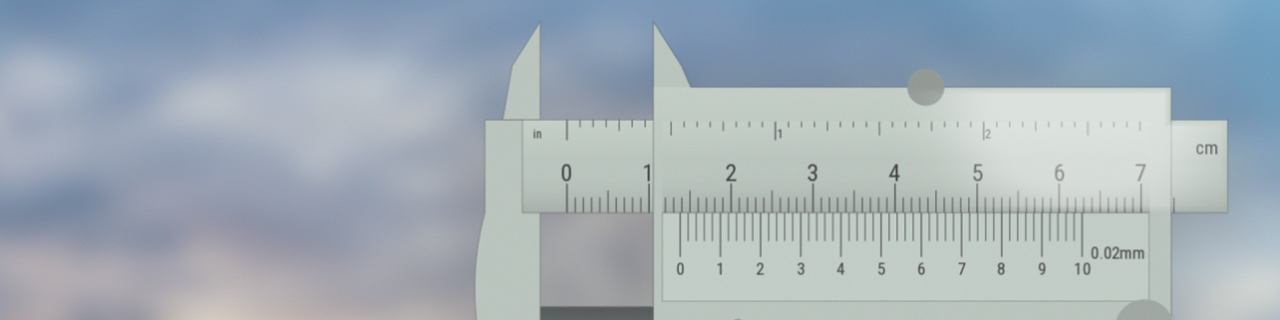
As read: value=13.8 unit=mm
